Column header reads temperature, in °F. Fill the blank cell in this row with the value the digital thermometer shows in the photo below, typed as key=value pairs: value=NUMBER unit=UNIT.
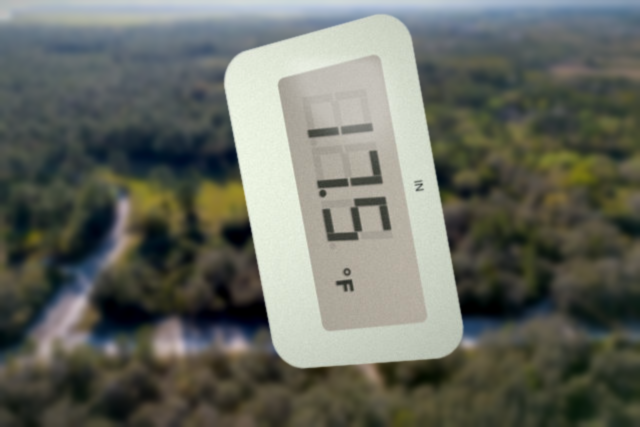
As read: value=17.5 unit=°F
